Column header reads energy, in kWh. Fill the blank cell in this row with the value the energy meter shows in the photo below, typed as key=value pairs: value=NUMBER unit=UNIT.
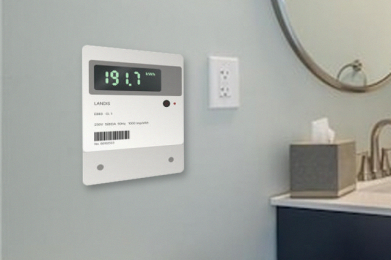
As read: value=191.7 unit=kWh
